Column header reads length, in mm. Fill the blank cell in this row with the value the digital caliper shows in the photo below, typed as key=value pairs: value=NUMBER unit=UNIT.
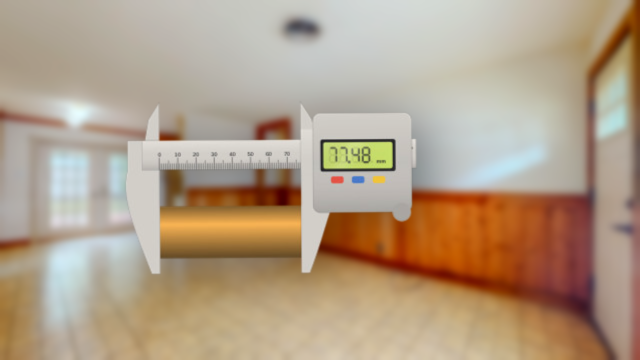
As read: value=77.48 unit=mm
